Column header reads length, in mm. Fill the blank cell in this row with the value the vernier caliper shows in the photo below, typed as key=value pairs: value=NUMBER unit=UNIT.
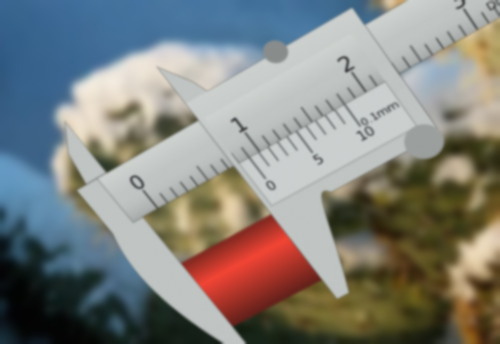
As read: value=9.0 unit=mm
